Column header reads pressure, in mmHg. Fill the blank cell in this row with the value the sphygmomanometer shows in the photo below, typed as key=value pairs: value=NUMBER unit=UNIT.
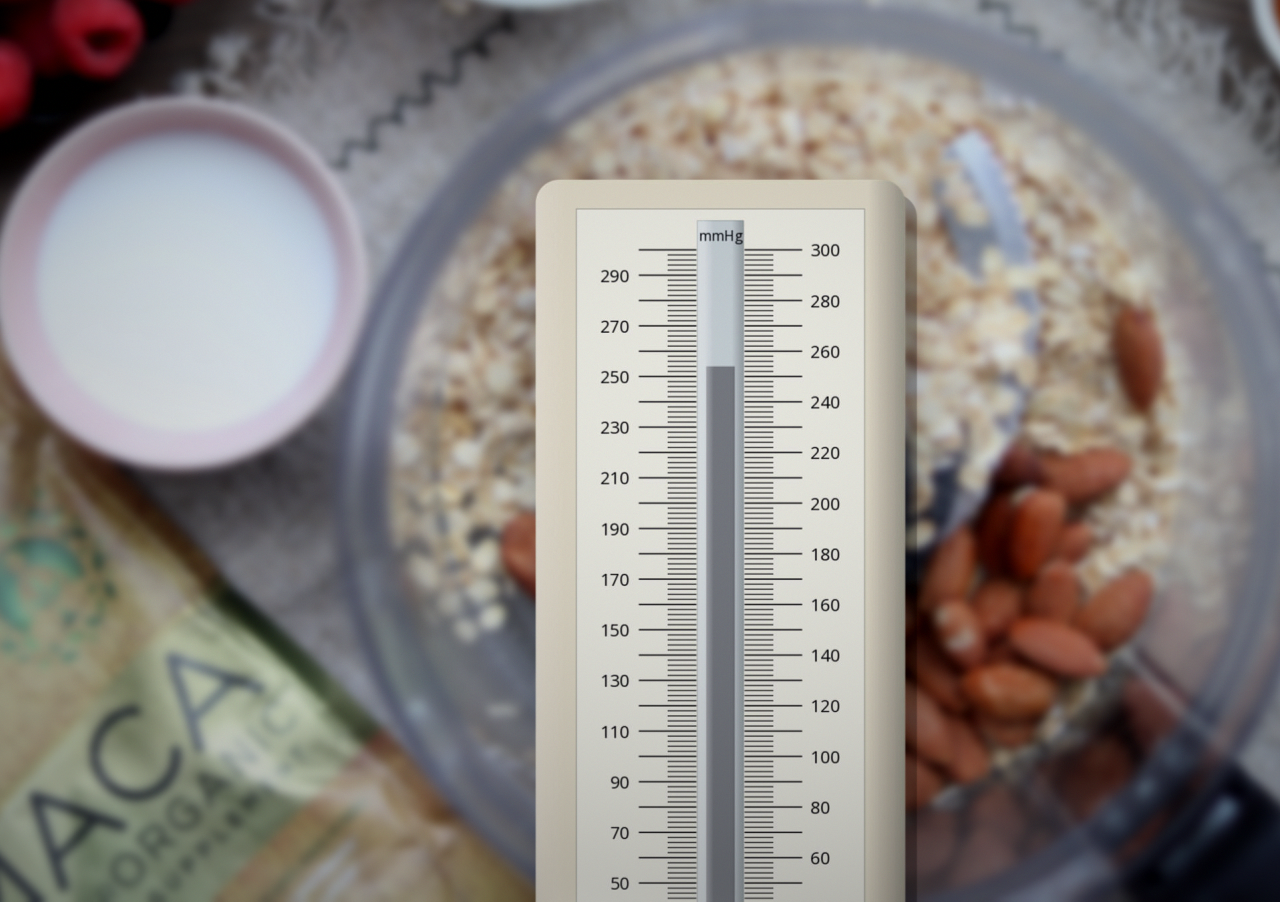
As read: value=254 unit=mmHg
